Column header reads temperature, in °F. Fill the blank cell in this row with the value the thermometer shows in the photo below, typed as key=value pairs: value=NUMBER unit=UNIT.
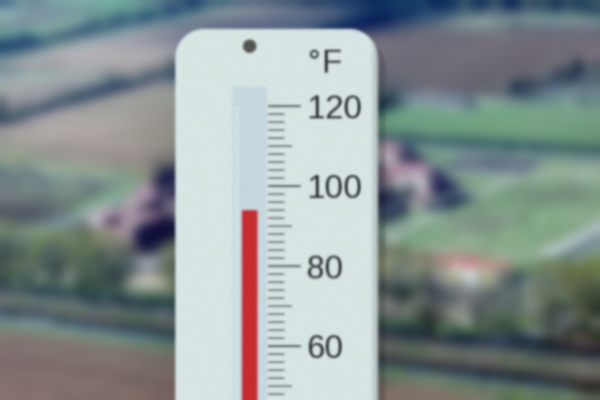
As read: value=94 unit=°F
